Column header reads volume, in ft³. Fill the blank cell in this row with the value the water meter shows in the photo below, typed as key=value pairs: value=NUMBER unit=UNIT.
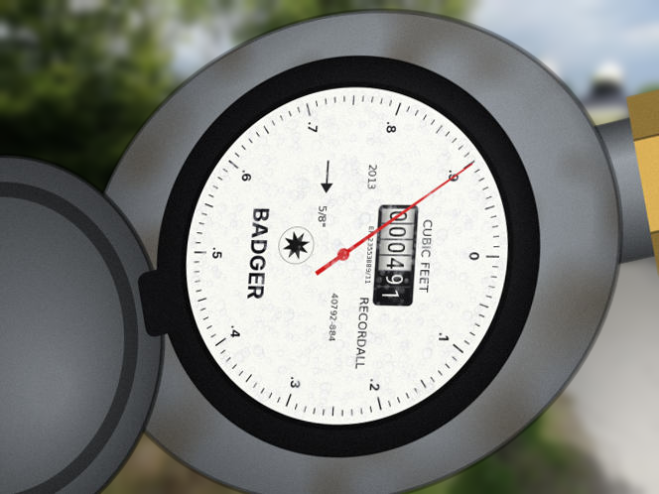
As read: value=490.90 unit=ft³
